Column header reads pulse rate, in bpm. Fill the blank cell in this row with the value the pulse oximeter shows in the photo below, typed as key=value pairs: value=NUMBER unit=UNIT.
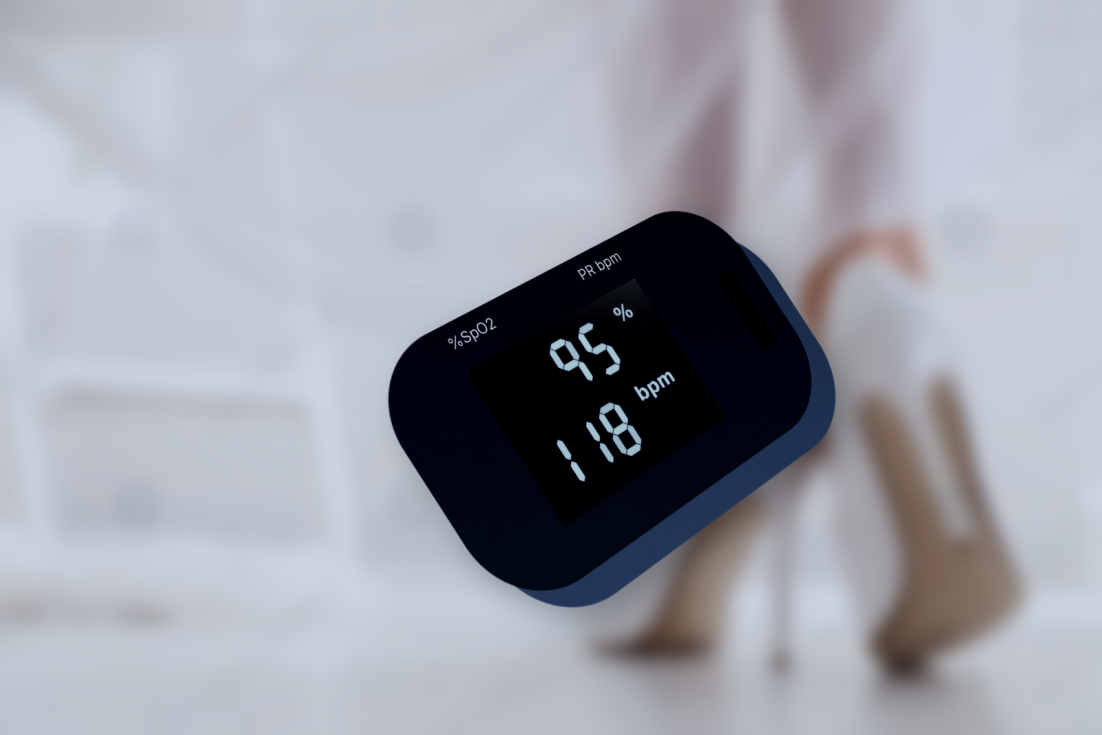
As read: value=118 unit=bpm
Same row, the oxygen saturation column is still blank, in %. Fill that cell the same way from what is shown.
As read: value=95 unit=%
